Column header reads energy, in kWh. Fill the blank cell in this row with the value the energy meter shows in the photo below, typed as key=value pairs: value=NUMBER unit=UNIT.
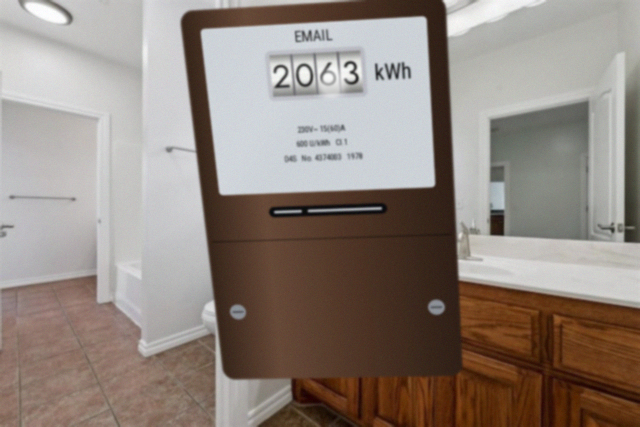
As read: value=2063 unit=kWh
